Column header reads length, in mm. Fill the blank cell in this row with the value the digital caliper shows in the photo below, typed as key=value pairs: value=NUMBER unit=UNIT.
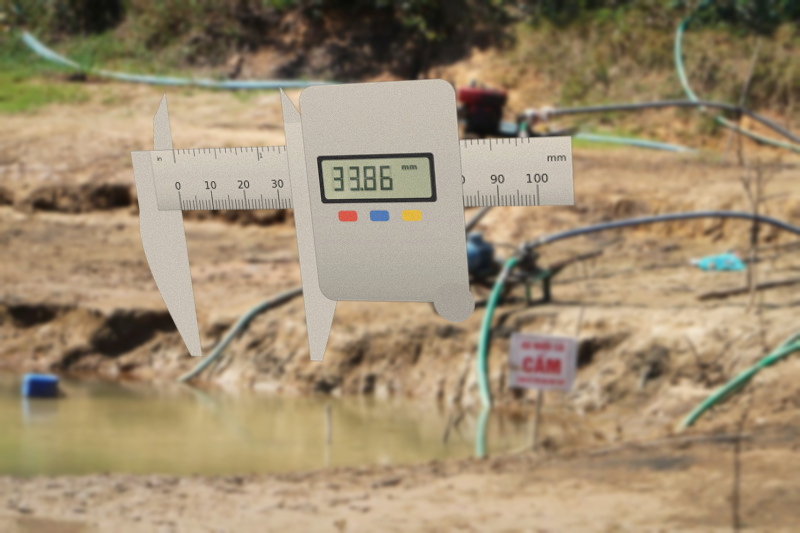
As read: value=33.86 unit=mm
